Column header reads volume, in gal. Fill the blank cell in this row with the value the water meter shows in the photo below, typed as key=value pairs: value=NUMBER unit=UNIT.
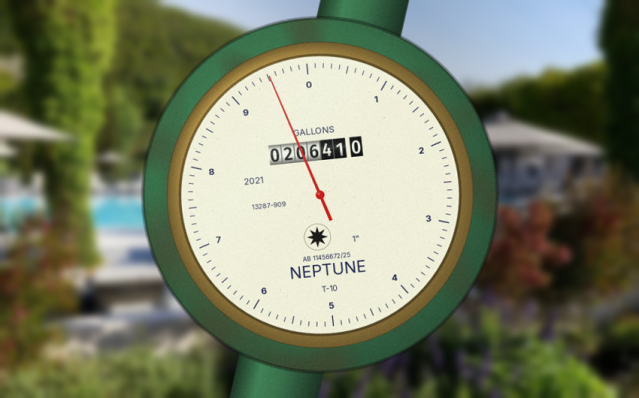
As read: value=206409.5 unit=gal
